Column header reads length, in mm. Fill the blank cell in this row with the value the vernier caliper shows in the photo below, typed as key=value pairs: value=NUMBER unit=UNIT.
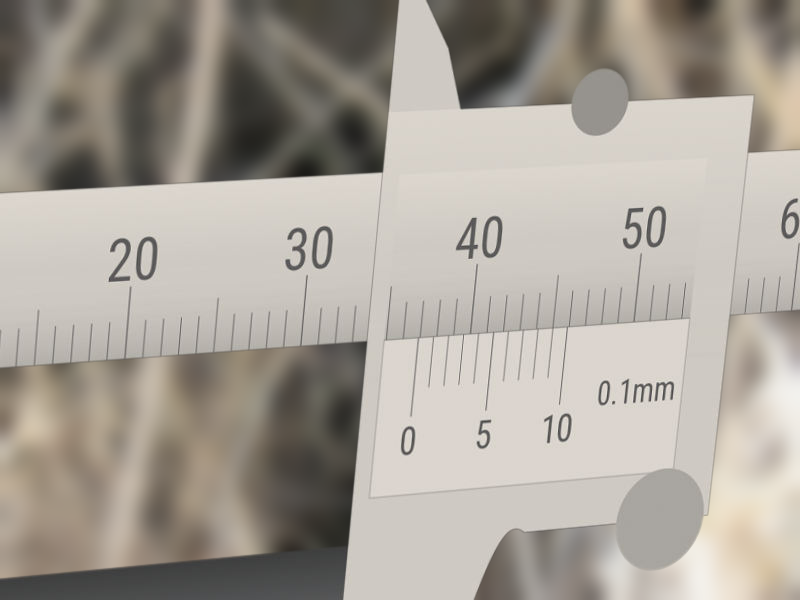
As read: value=36.9 unit=mm
